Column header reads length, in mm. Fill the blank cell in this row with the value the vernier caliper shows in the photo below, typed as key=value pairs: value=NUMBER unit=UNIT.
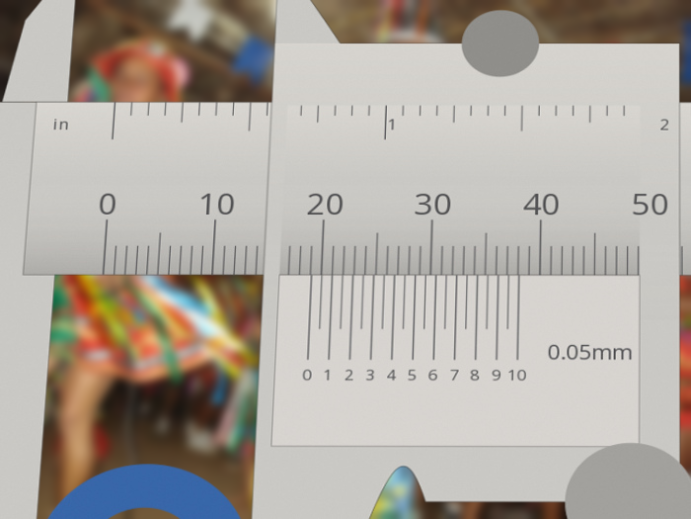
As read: value=19.1 unit=mm
